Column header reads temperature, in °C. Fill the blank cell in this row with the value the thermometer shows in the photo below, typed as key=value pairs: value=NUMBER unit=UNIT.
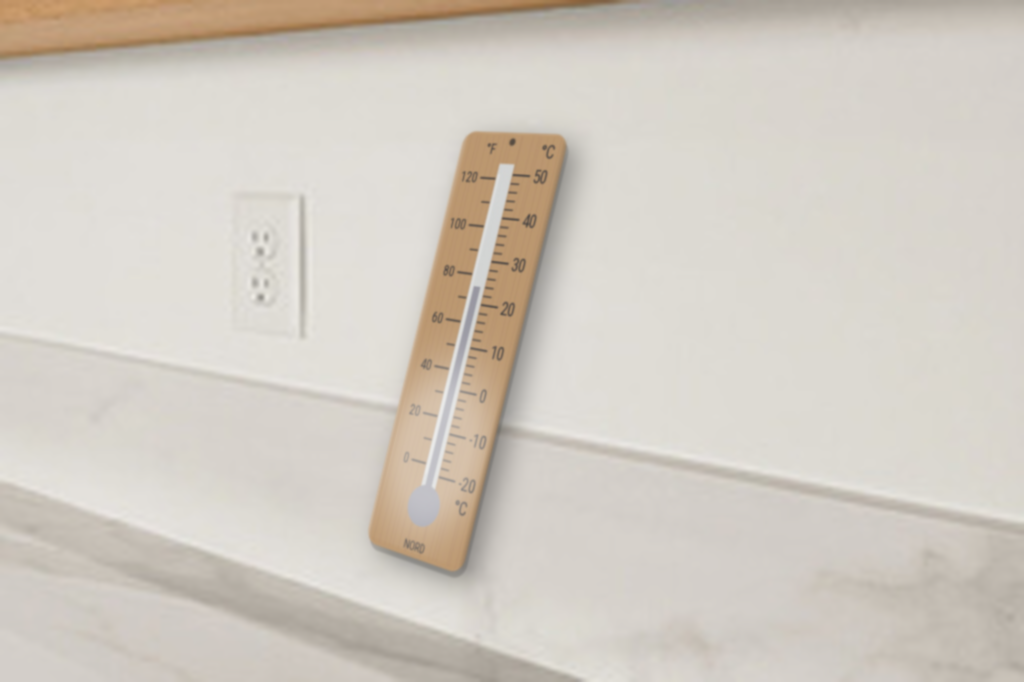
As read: value=24 unit=°C
